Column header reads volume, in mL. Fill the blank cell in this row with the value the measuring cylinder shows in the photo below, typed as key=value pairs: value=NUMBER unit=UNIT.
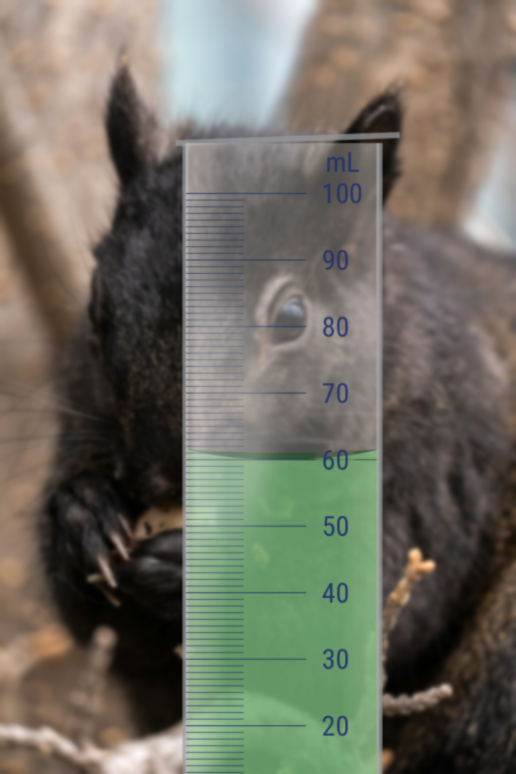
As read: value=60 unit=mL
